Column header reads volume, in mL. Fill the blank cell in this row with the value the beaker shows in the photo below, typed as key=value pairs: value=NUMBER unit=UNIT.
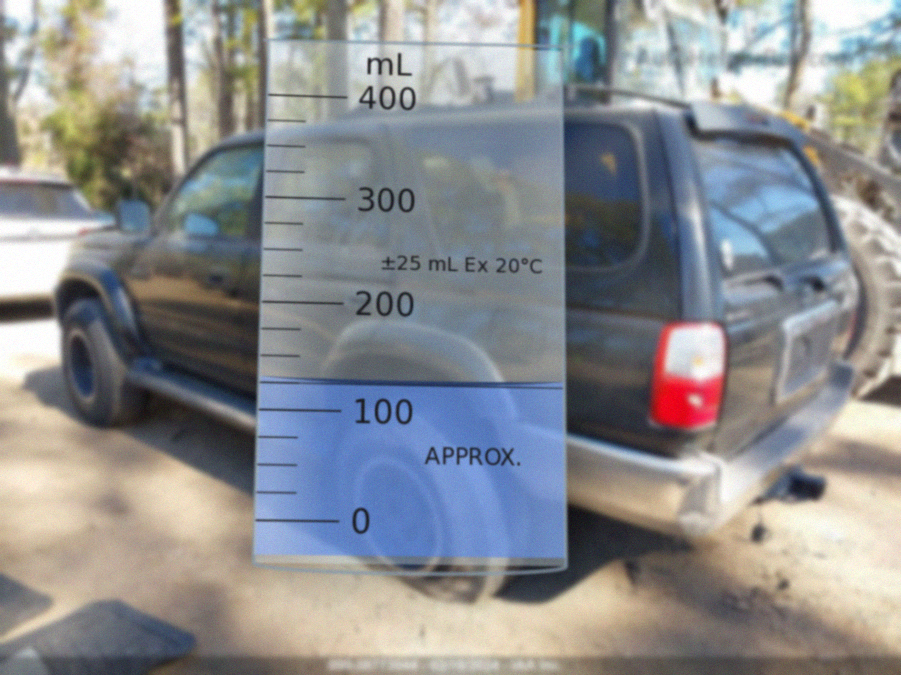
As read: value=125 unit=mL
